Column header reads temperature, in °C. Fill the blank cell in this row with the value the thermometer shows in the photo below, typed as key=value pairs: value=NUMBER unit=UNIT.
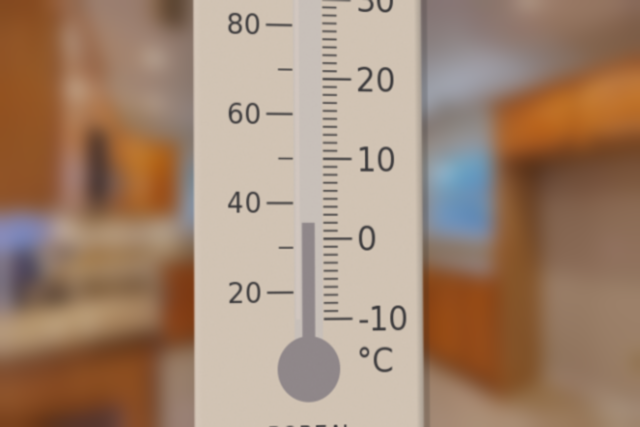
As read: value=2 unit=°C
